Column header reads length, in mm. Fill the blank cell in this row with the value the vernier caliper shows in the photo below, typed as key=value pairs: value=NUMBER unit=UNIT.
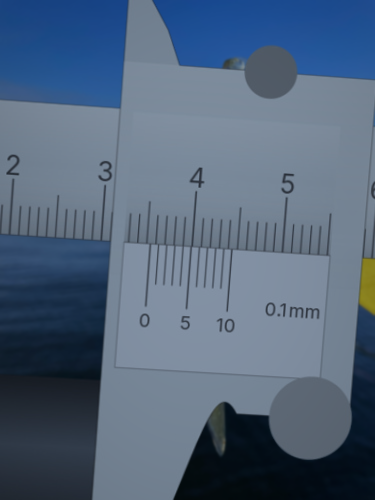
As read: value=35.4 unit=mm
